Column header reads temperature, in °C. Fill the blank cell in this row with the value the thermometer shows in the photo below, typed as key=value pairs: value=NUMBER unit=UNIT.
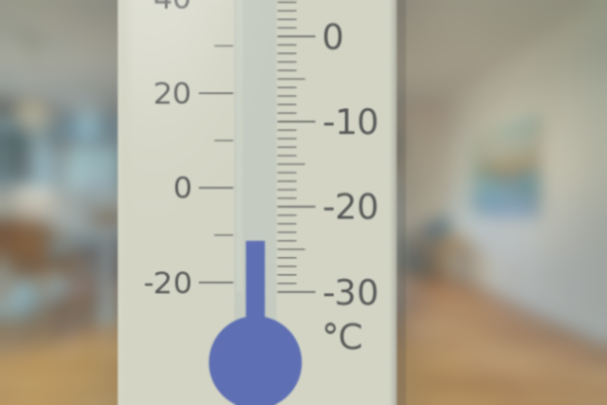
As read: value=-24 unit=°C
